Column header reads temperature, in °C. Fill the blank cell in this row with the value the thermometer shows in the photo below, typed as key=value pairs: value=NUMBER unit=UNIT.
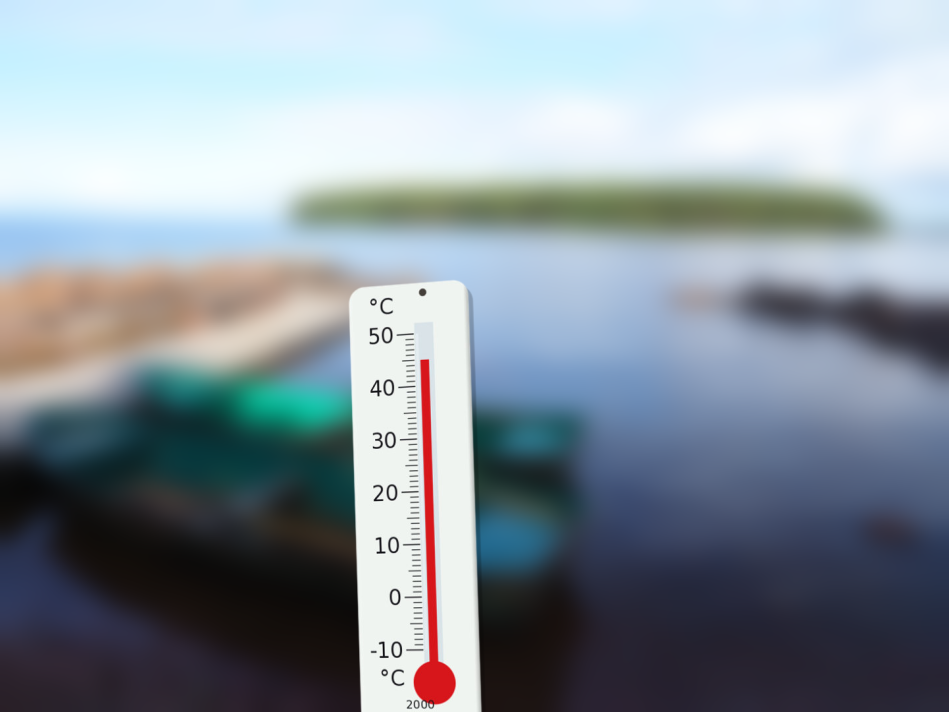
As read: value=45 unit=°C
